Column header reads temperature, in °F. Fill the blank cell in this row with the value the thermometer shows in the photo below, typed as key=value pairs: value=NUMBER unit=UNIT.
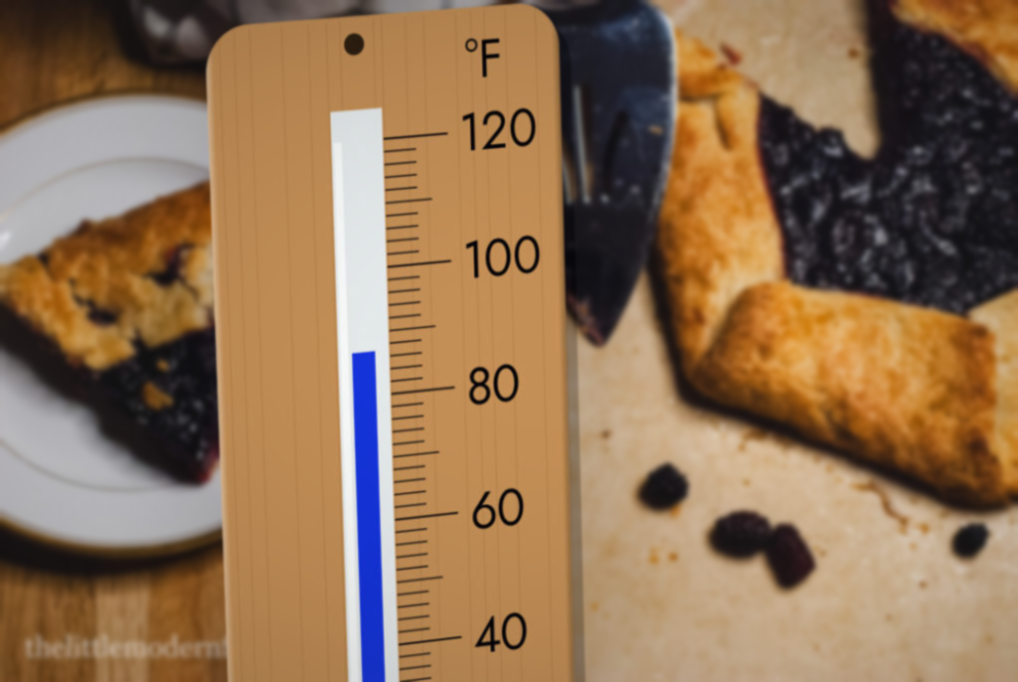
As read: value=87 unit=°F
